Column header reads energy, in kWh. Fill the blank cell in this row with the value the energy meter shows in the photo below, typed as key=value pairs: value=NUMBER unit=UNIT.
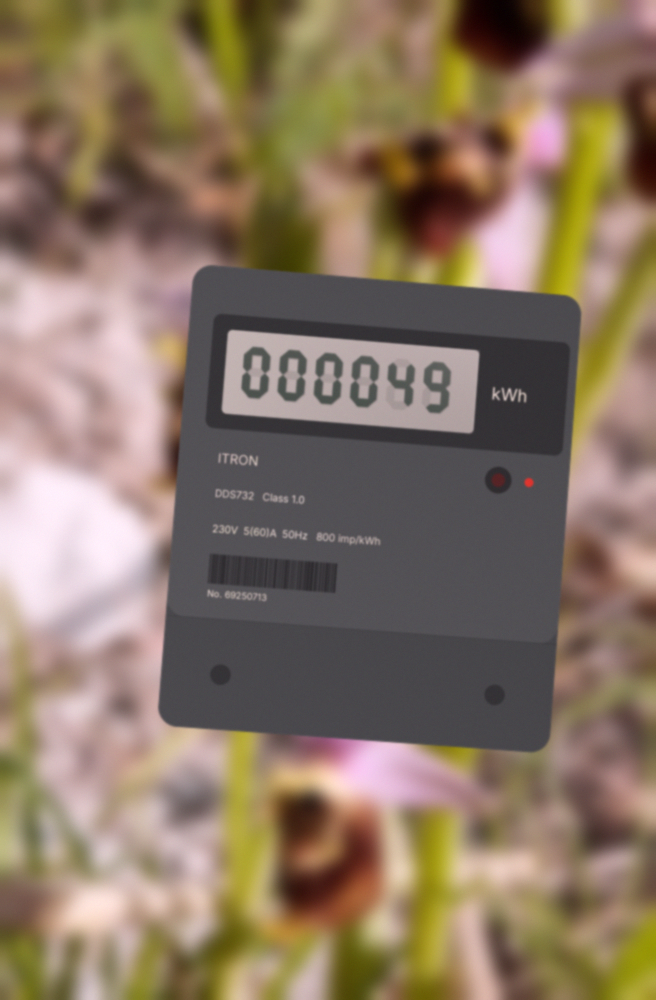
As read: value=49 unit=kWh
